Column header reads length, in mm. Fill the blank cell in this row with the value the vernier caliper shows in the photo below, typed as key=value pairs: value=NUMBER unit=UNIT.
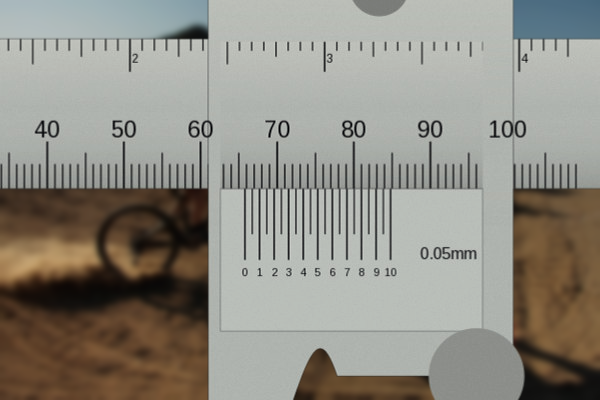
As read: value=65.8 unit=mm
